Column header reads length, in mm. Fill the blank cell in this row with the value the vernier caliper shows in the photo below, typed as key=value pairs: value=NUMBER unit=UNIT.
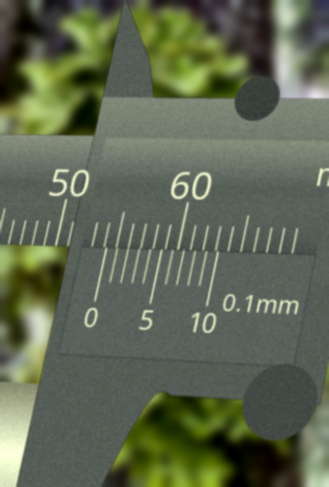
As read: value=54.2 unit=mm
